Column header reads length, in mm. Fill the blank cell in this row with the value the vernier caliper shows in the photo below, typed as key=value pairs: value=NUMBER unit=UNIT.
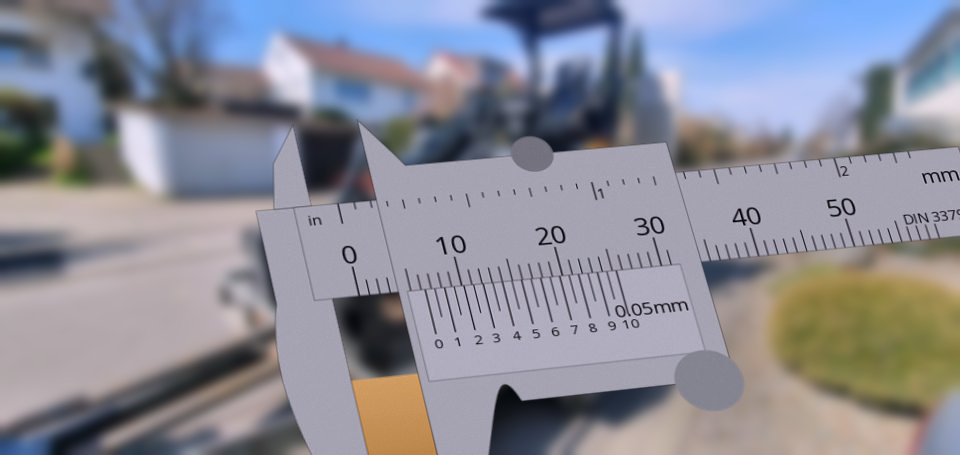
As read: value=6.4 unit=mm
